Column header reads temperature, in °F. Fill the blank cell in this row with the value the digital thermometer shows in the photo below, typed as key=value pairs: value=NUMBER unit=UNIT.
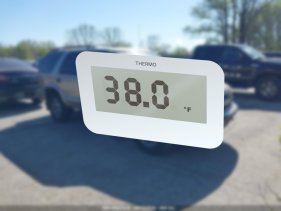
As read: value=38.0 unit=°F
